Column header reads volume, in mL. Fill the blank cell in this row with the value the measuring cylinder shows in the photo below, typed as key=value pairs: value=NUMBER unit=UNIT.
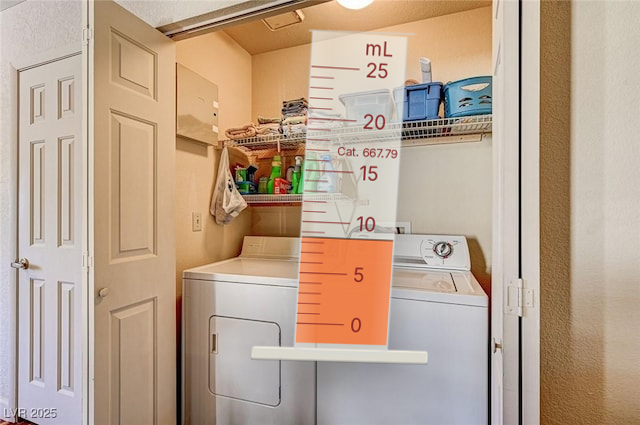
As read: value=8.5 unit=mL
